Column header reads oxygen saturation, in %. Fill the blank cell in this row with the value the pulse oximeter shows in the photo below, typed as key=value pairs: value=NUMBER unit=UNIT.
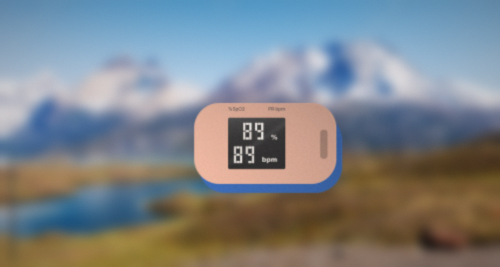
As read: value=89 unit=%
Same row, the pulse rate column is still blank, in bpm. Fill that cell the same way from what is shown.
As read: value=89 unit=bpm
